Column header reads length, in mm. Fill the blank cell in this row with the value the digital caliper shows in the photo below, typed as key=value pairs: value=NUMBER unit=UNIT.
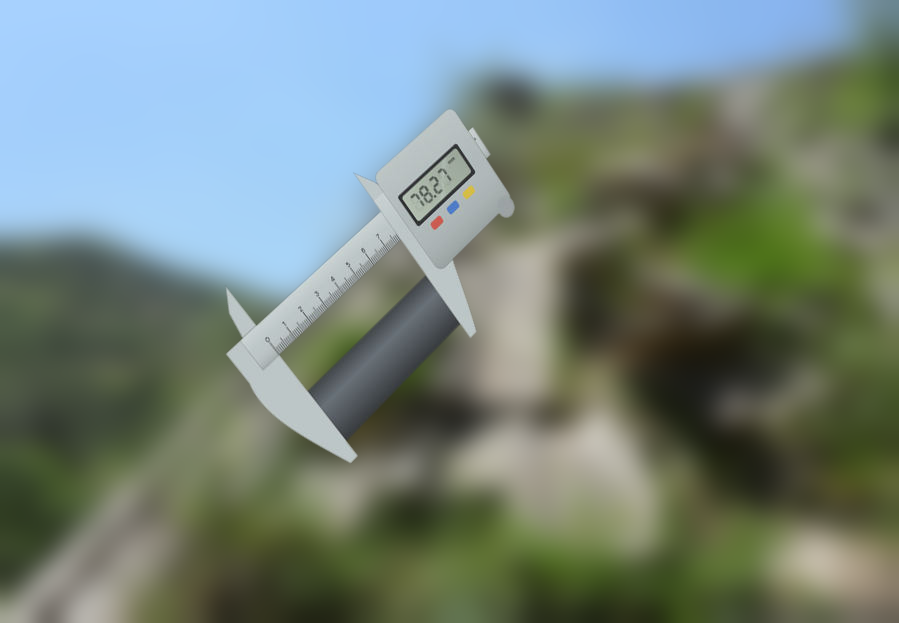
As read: value=78.27 unit=mm
